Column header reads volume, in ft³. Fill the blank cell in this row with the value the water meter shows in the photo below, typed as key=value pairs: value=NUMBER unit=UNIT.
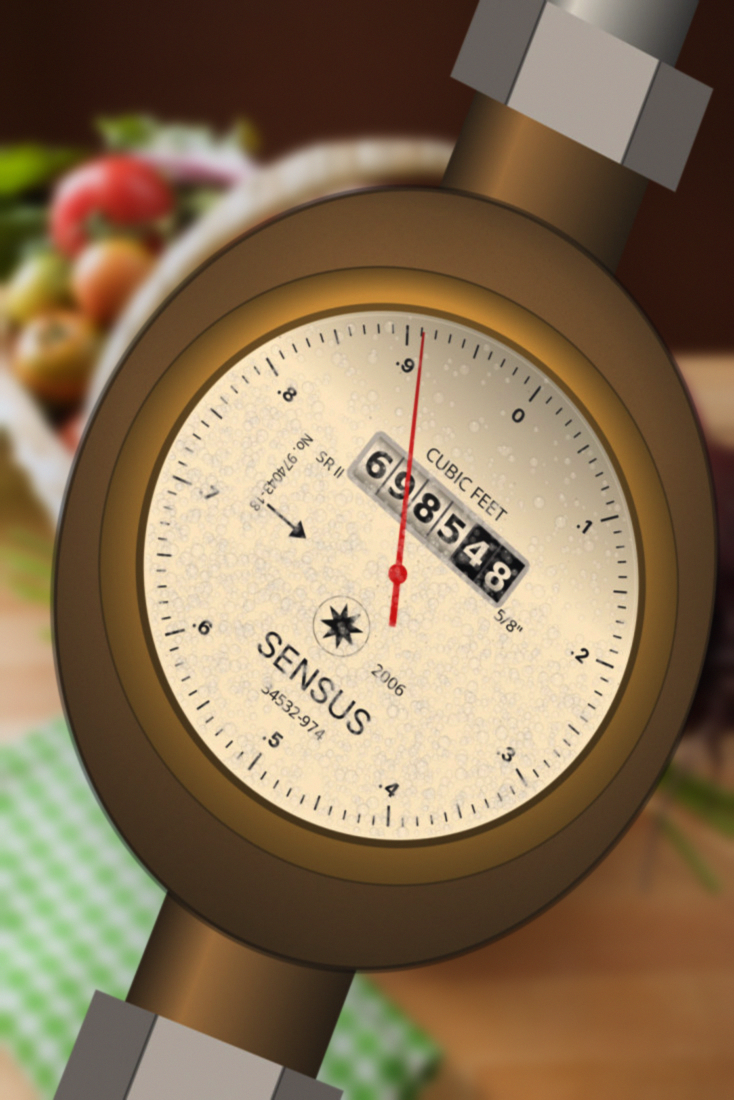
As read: value=698547.91 unit=ft³
